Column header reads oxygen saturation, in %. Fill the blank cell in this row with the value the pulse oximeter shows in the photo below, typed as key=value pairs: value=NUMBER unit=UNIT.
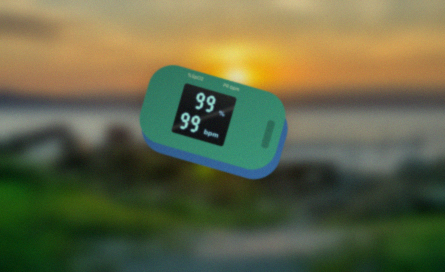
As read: value=99 unit=%
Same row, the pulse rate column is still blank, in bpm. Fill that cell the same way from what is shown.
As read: value=99 unit=bpm
